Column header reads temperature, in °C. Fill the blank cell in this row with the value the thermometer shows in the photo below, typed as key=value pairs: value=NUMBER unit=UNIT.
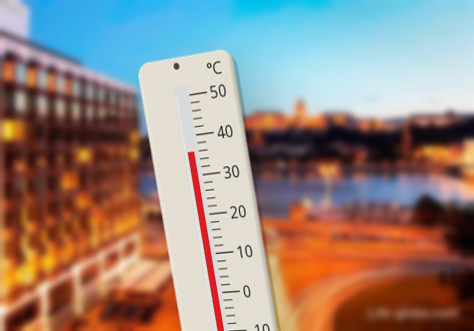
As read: value=36 unit=°C
